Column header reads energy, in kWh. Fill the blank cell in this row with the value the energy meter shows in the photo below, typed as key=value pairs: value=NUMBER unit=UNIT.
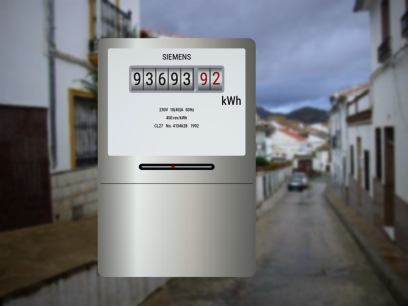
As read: value=93693.92 unit=kWh
